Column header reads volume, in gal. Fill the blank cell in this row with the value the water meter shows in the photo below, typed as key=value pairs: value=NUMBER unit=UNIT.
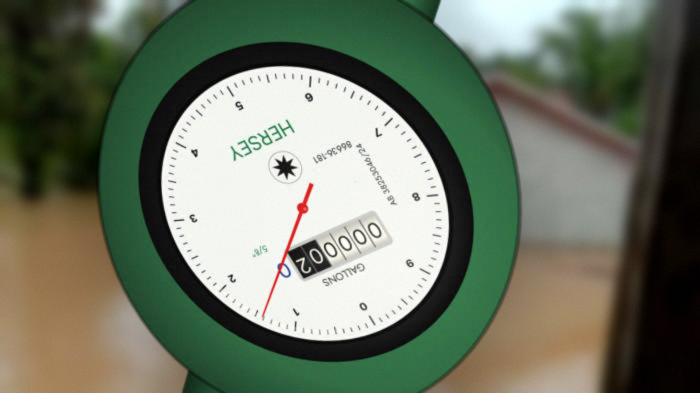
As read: value=21.4 unit=gal
